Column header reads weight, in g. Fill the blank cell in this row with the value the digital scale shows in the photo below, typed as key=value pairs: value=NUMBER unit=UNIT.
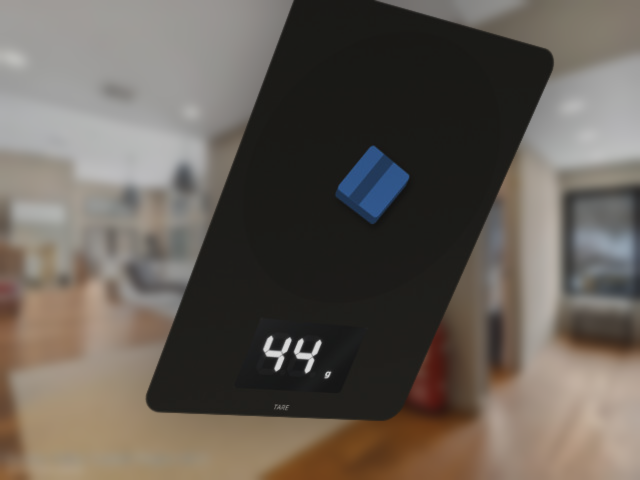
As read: value=44 unit=g
